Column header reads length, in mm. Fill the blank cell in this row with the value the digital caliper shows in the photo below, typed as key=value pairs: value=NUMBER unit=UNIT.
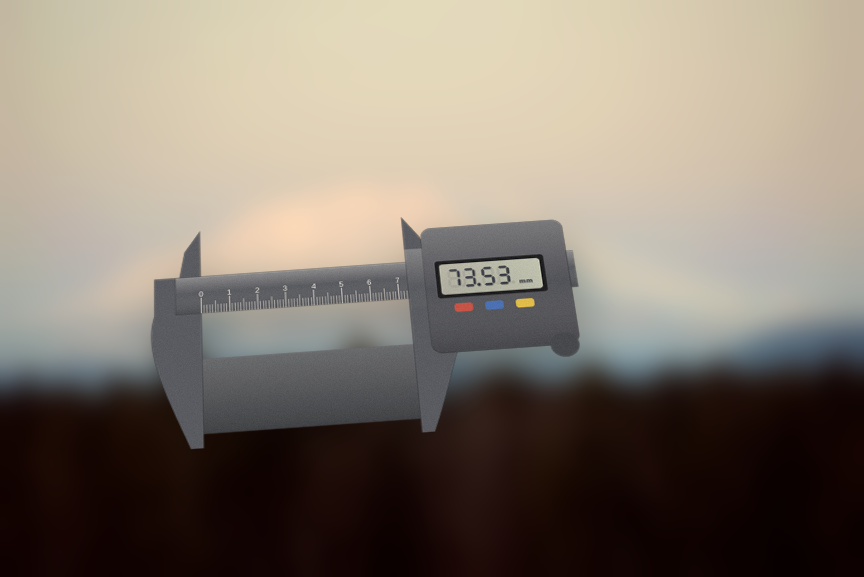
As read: value=73.53 unit=mm
